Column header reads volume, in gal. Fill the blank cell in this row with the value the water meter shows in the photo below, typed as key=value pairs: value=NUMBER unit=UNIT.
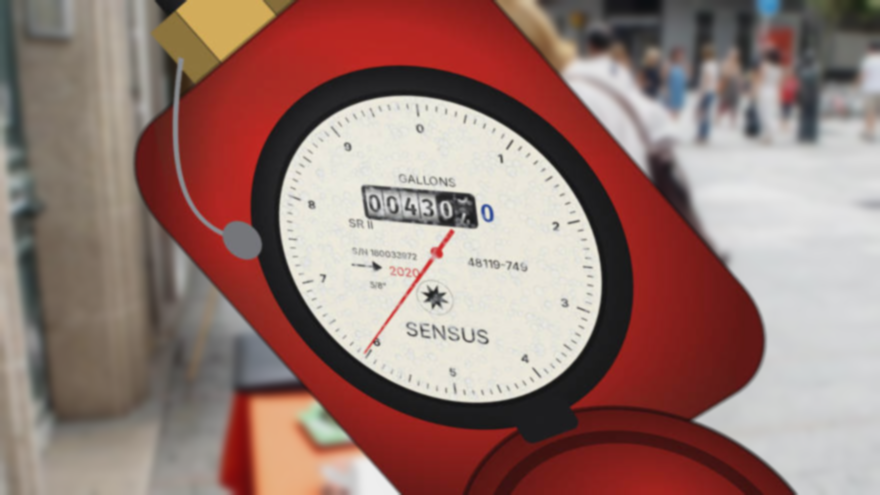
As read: value=43036.0 unit=gal
